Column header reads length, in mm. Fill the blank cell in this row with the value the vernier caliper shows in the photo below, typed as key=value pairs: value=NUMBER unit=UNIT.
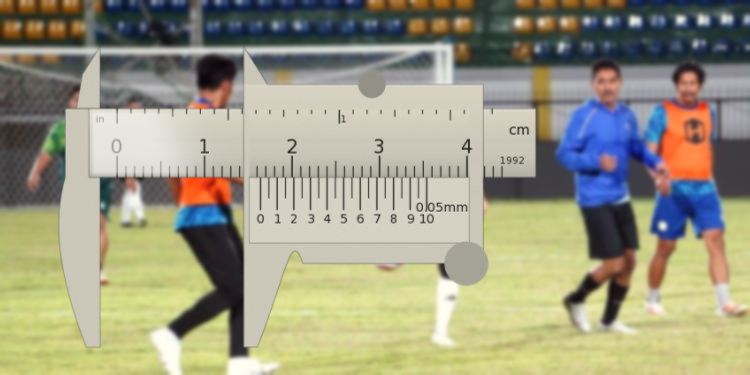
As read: value=16.4 unit=mm
